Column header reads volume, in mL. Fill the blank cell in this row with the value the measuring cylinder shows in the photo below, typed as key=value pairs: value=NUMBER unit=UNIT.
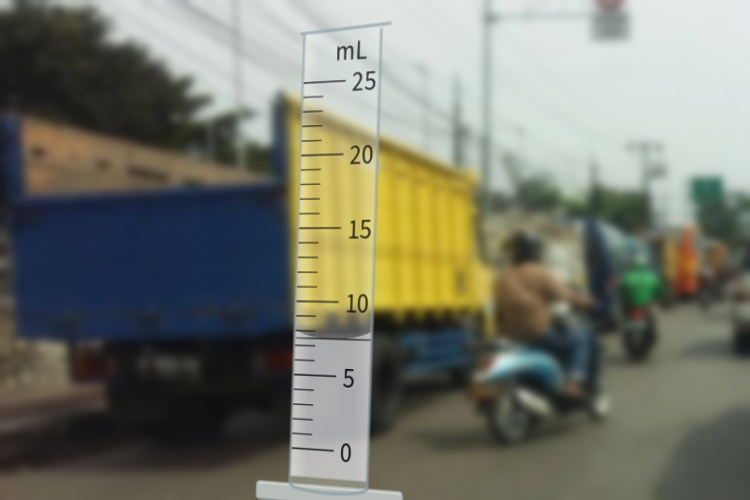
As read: value=7.5 unit=mL
